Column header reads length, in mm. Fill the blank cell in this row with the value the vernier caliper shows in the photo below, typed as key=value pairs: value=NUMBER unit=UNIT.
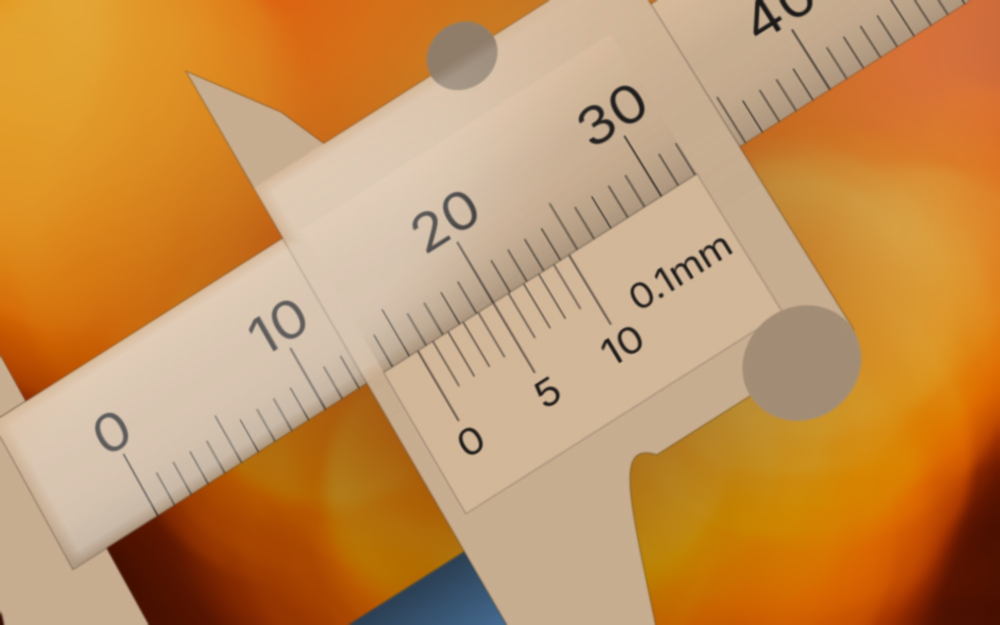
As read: value=15.5 unit=mm
